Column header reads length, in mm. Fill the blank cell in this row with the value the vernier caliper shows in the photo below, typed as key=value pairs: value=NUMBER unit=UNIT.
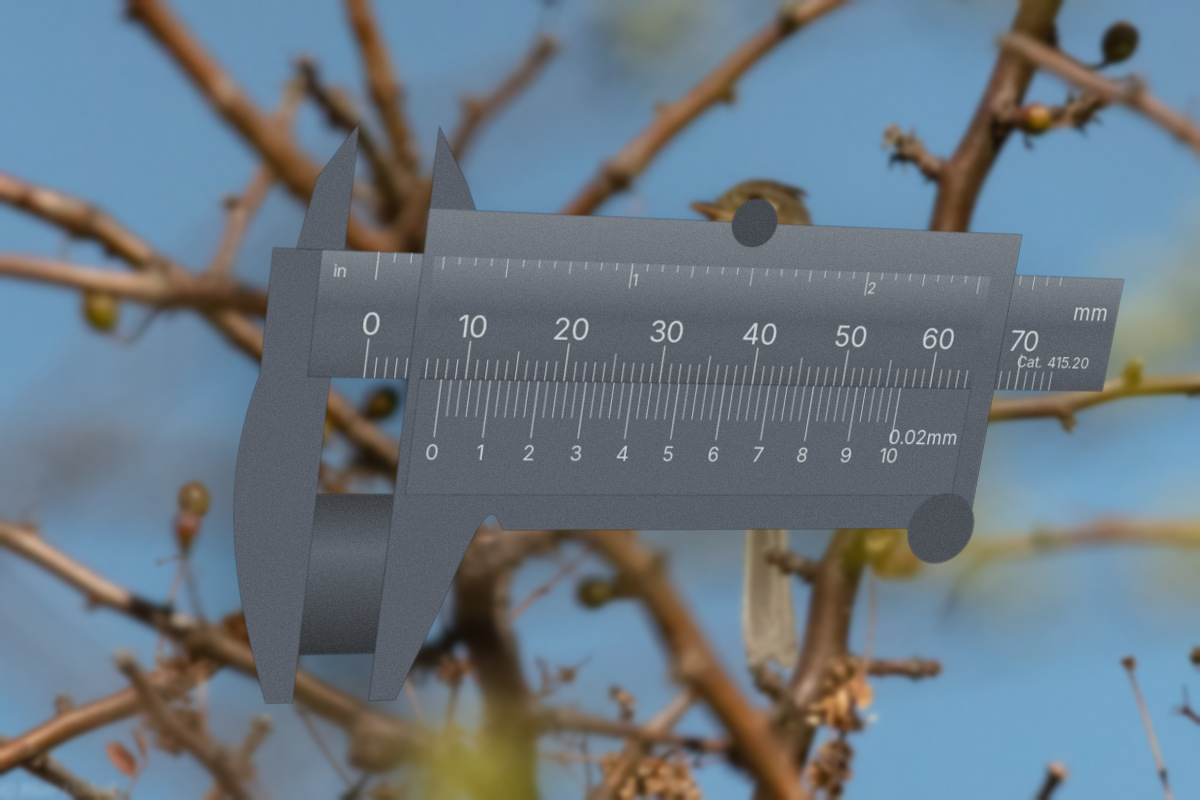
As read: value=7.6 unit=mm
